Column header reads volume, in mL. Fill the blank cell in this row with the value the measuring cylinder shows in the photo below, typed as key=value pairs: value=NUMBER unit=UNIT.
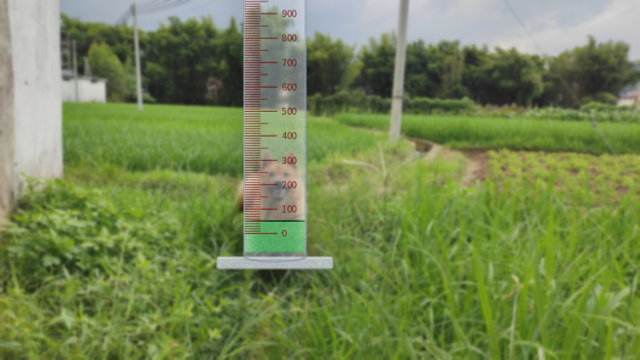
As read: value=50 unit=mL
